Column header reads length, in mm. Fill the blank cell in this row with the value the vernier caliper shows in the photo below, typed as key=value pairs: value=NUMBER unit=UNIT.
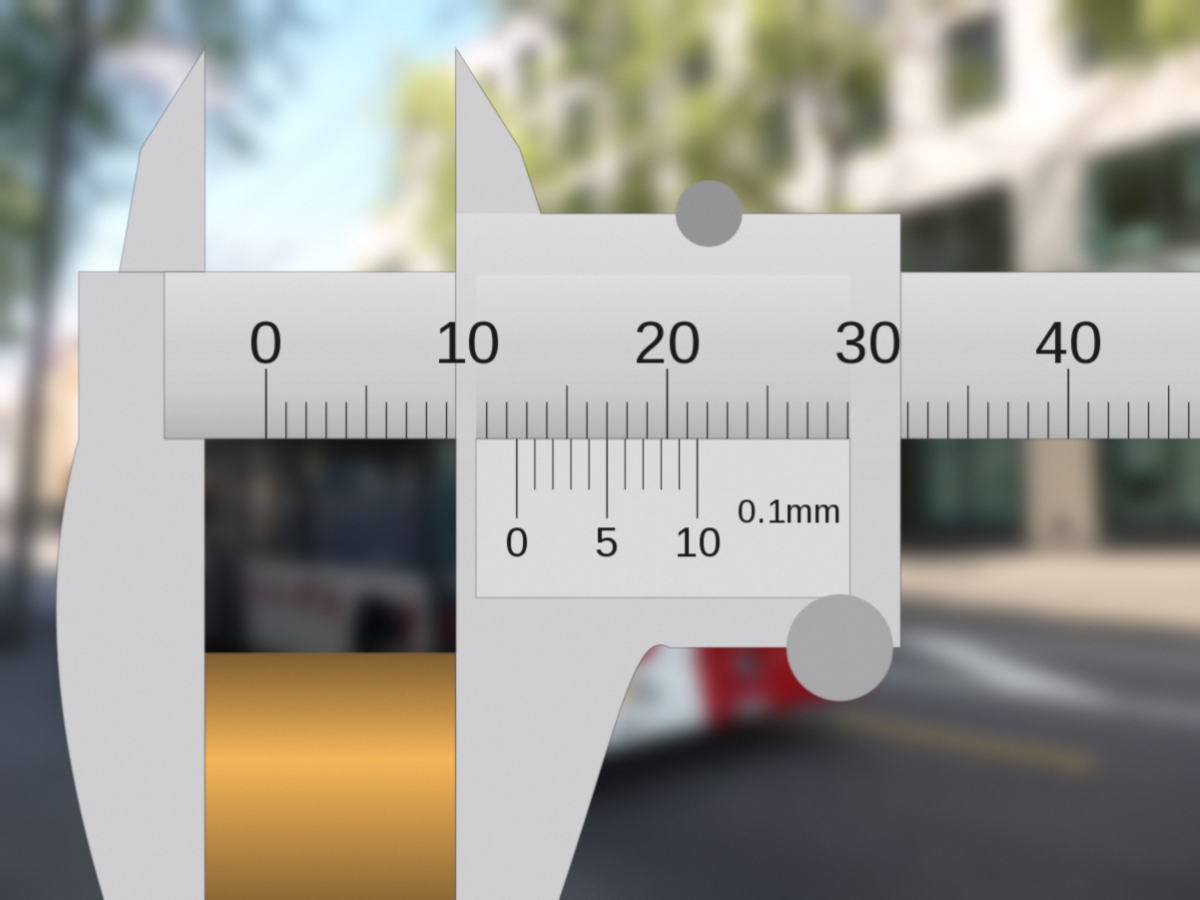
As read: value=12.5 unit=mm
